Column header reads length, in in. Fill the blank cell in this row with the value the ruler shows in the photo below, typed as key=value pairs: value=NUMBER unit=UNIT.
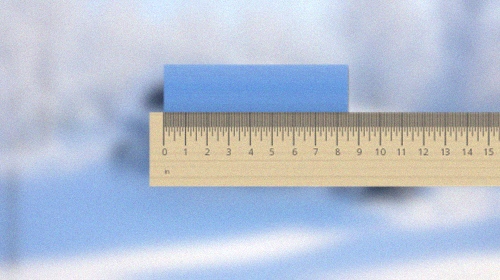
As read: value=8.5 unit=in
